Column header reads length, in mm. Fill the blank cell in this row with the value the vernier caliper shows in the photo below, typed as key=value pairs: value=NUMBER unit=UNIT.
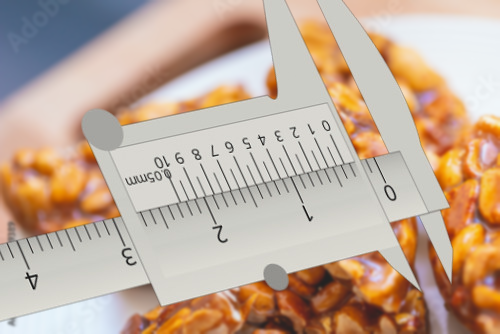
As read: value=3.6 unit=mm
